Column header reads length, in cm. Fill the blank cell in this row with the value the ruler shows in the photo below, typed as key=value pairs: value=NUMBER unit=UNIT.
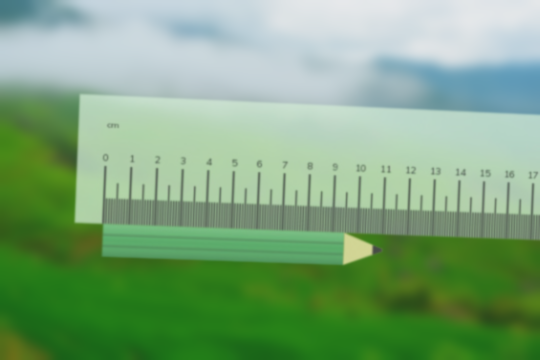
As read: value=11 unit=cm
